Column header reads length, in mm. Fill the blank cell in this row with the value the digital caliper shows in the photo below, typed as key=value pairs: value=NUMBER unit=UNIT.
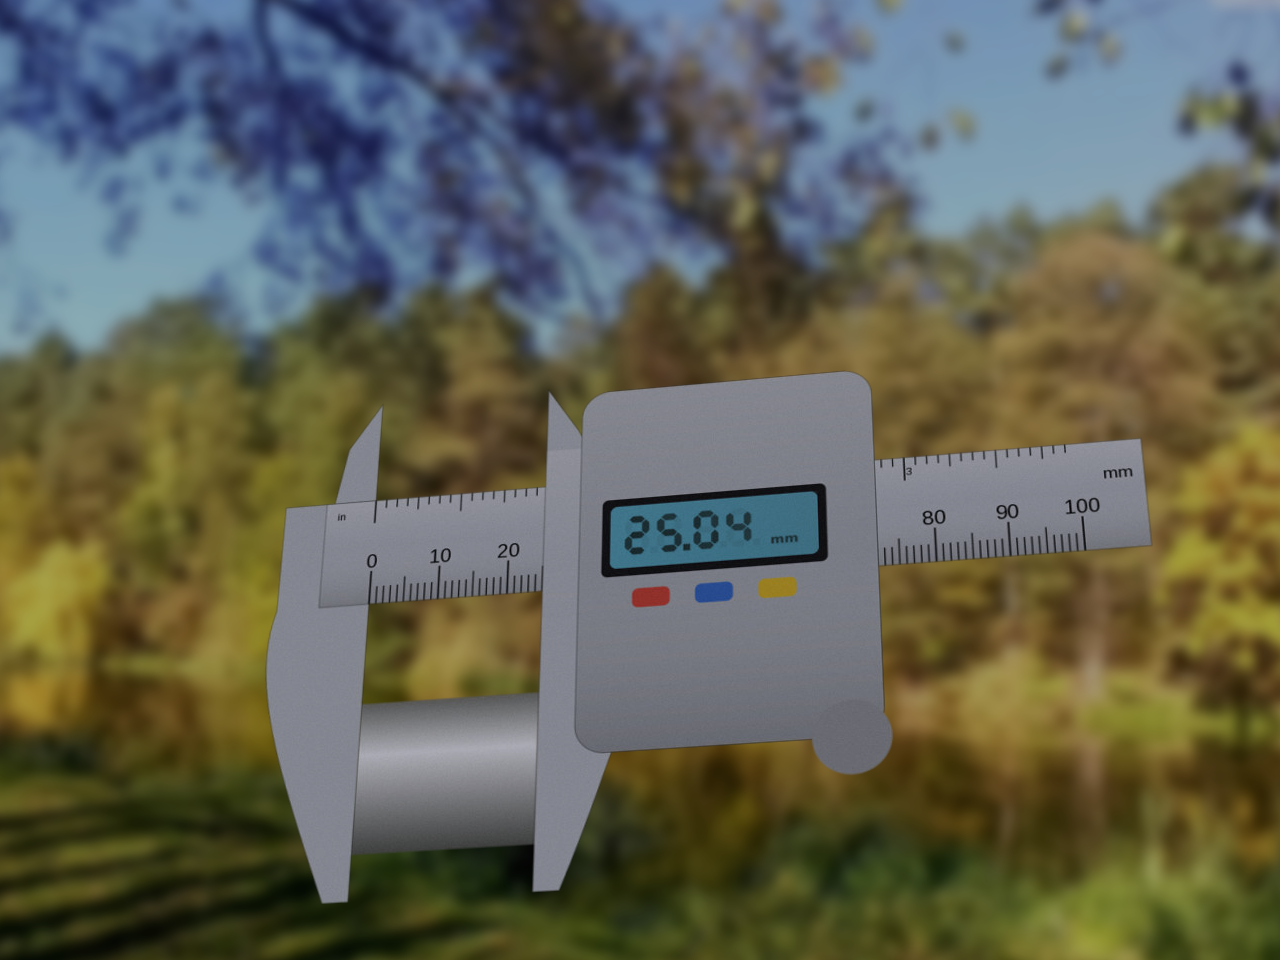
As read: value=25.04 unit=mm
